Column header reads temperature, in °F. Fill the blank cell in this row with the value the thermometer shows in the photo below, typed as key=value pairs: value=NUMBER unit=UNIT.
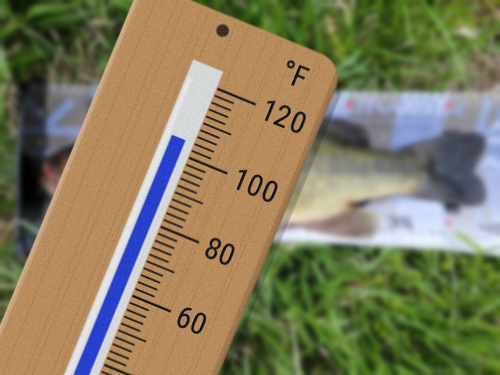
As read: value=104 unit=°F
